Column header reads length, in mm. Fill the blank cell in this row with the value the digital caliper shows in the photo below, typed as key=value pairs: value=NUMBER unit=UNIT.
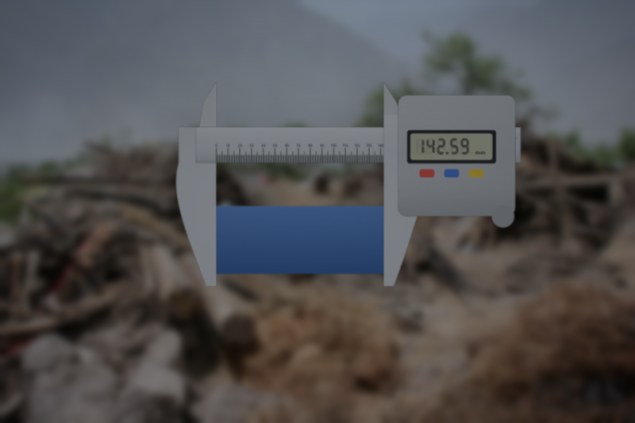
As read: value=142.59 unit=mm
